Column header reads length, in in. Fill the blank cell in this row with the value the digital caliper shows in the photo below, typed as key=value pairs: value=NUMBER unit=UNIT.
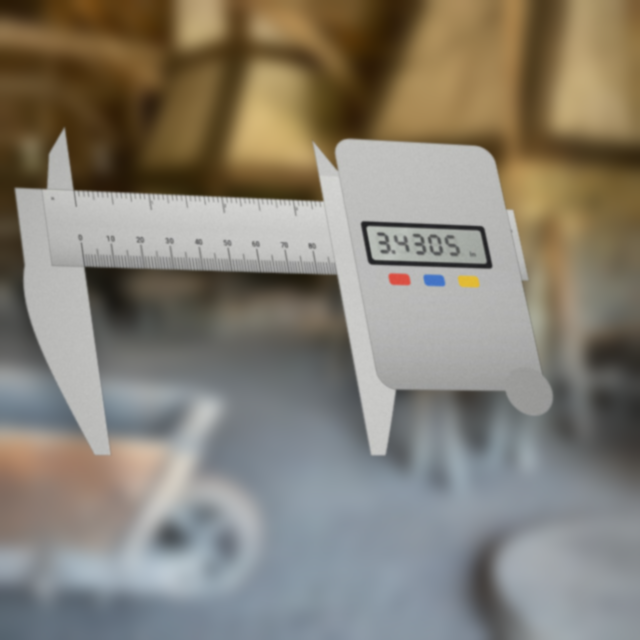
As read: value=3.4305 unit=in
